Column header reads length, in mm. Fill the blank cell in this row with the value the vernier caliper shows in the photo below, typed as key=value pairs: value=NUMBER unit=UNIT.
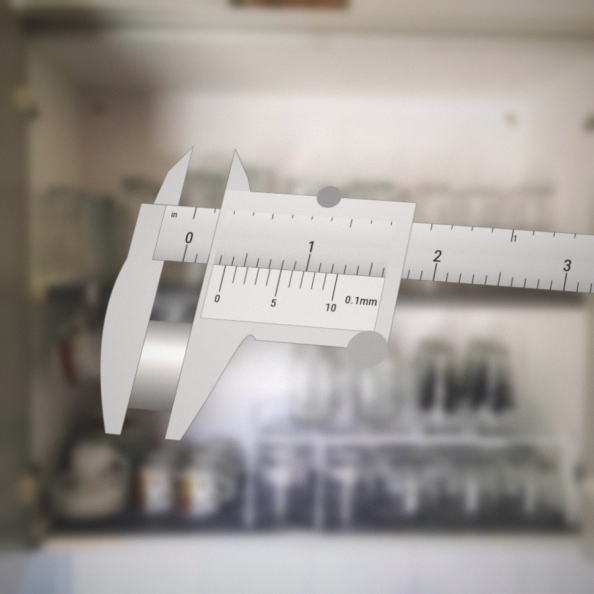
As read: value=3.5 unit=mm
